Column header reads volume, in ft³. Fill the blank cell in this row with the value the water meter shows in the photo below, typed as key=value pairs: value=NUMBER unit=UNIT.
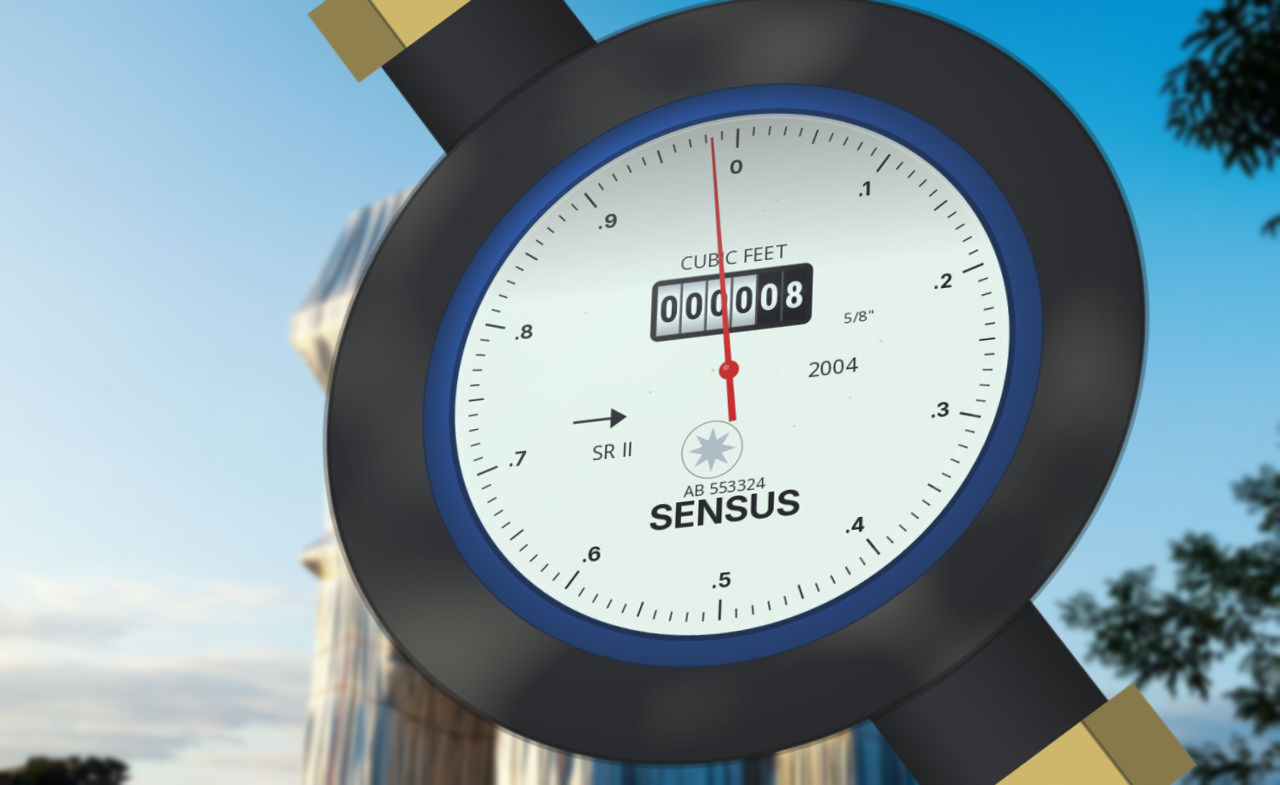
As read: value=7.98 unit=ft³
